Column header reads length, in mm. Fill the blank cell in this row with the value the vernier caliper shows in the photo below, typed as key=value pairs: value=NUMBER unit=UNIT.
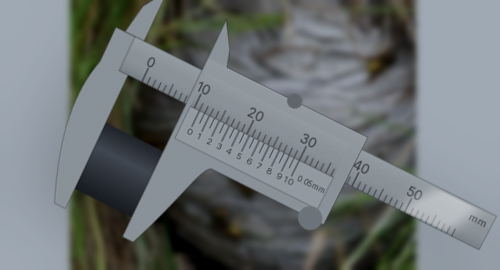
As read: value=11.0 unit=mm
